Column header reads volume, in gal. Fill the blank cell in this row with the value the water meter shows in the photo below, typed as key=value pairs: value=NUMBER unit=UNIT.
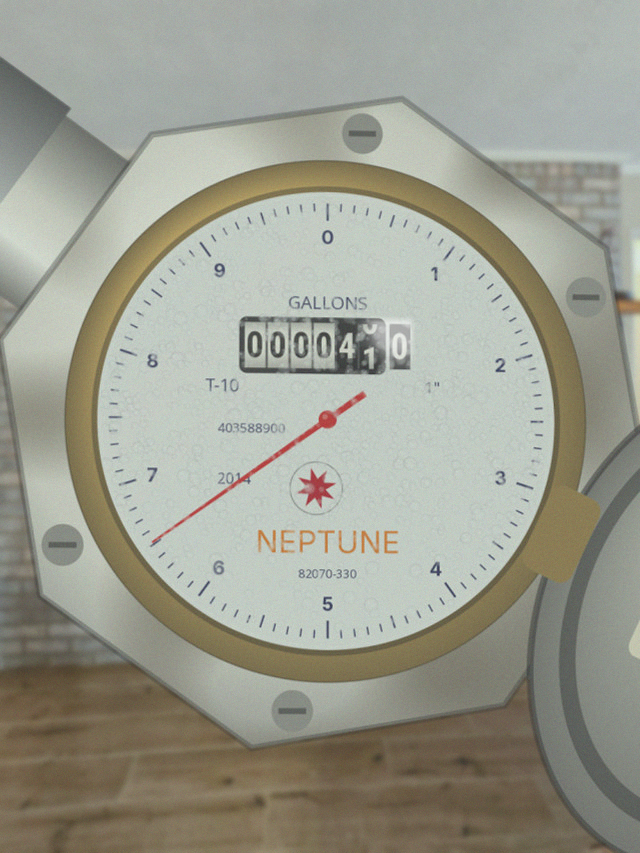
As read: value=406.5 unit=gal
